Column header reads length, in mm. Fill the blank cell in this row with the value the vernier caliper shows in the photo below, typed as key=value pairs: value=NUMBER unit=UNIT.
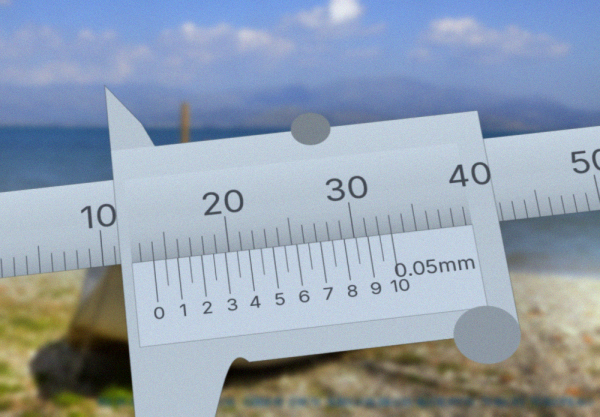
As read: value=14.0 unit=mm
